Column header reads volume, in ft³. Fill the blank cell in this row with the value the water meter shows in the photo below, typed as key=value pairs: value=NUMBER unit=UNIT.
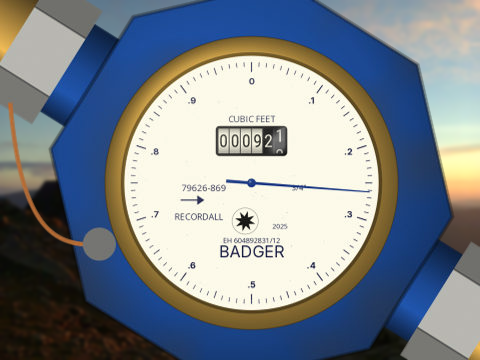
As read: value=921.26 unit=ft³
